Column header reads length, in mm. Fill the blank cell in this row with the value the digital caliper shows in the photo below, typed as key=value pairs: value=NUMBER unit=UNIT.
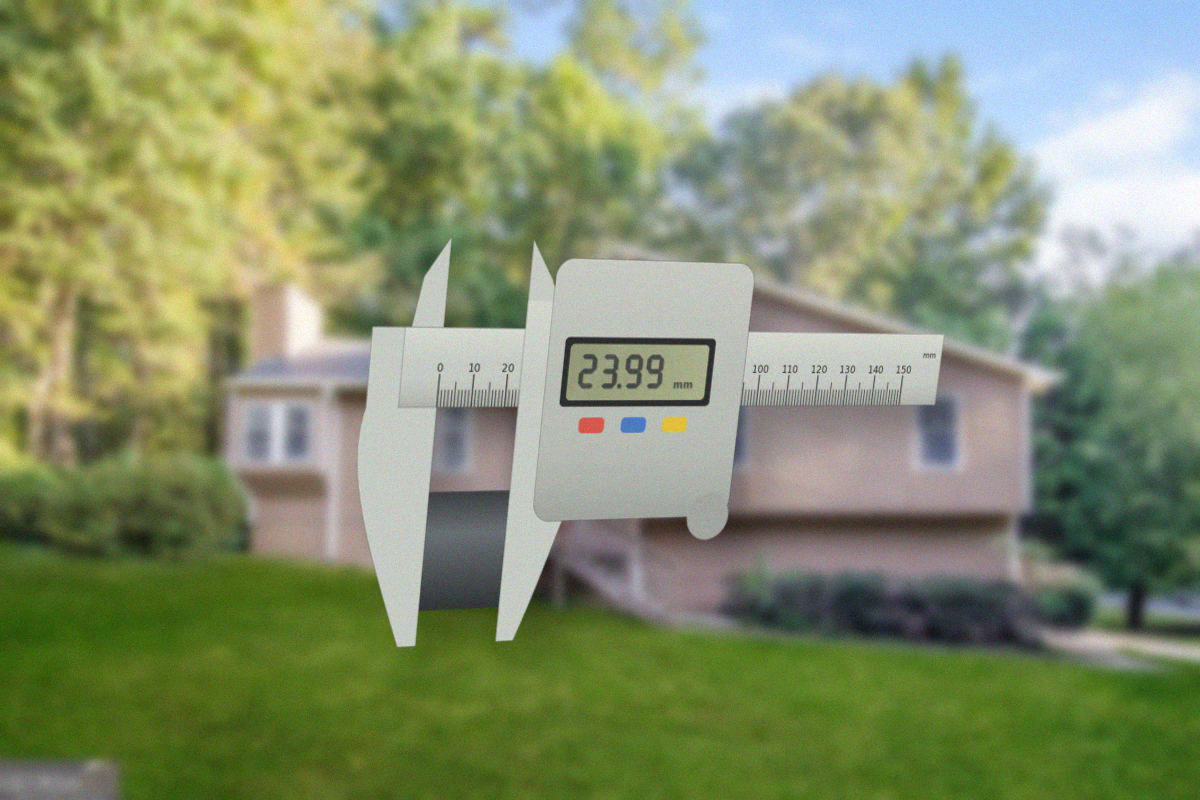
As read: value=23.99 unit=mm
